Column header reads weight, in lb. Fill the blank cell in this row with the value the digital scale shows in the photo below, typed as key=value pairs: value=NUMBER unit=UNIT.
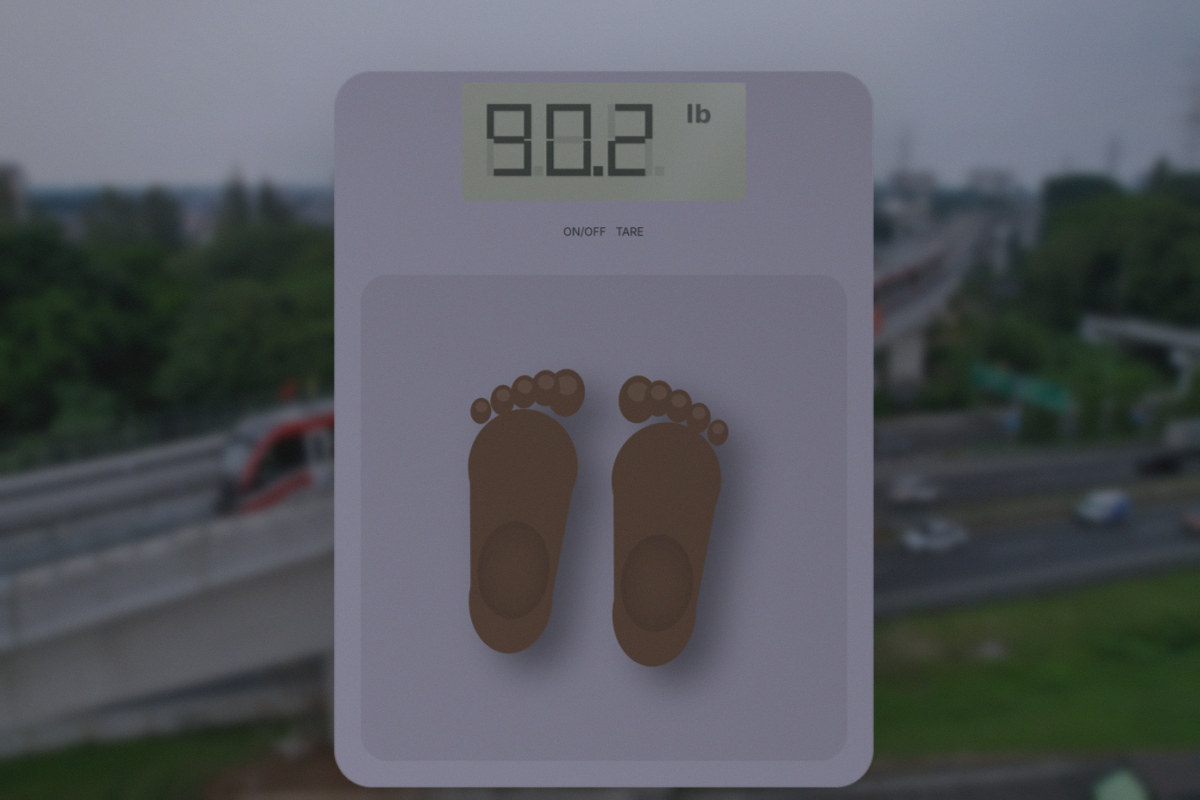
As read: value=90.2 unit=lb
